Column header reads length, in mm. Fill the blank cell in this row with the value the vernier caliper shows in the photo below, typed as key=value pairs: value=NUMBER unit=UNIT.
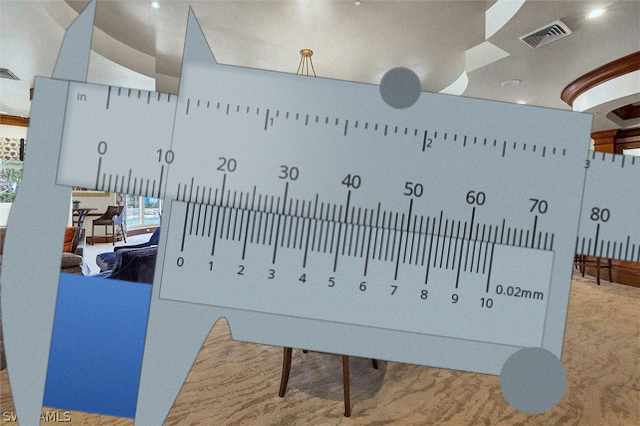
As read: value=14.8 unit=mm
